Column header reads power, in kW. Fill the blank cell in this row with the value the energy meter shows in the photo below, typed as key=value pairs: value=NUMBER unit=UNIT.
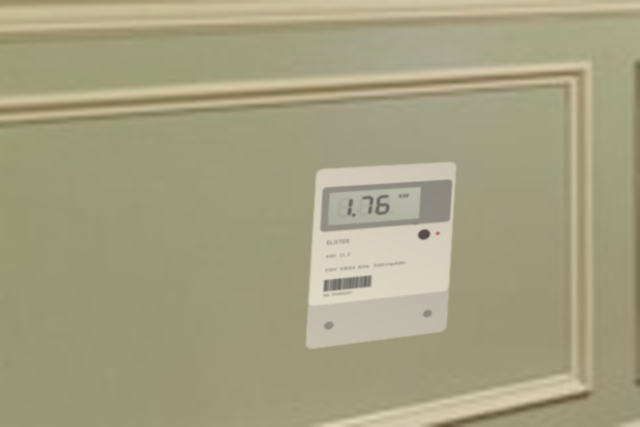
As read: value=1.76 unit=kW
